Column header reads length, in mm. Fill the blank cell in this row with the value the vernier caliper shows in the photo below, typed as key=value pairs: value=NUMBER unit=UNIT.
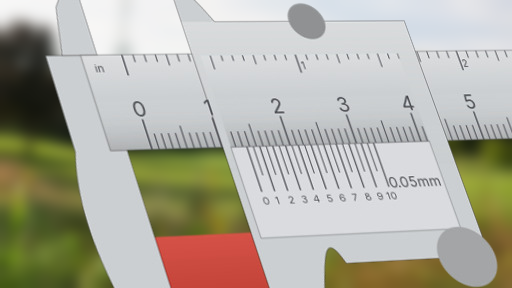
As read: value=13.6 unit=mm
